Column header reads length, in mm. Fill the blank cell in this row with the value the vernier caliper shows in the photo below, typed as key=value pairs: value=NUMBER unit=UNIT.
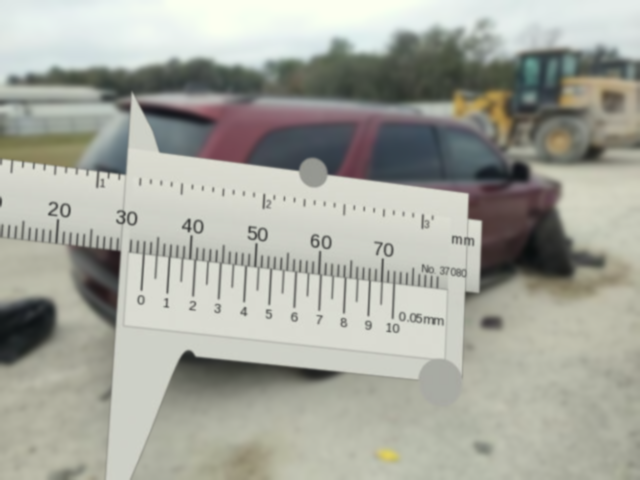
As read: value=33.0 unit=mm
